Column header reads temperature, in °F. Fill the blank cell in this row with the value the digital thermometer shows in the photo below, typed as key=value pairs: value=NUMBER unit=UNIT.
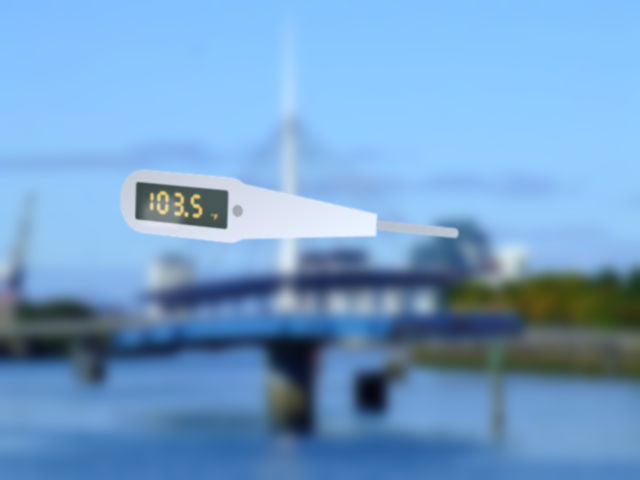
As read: value=103.5 unit=°F
